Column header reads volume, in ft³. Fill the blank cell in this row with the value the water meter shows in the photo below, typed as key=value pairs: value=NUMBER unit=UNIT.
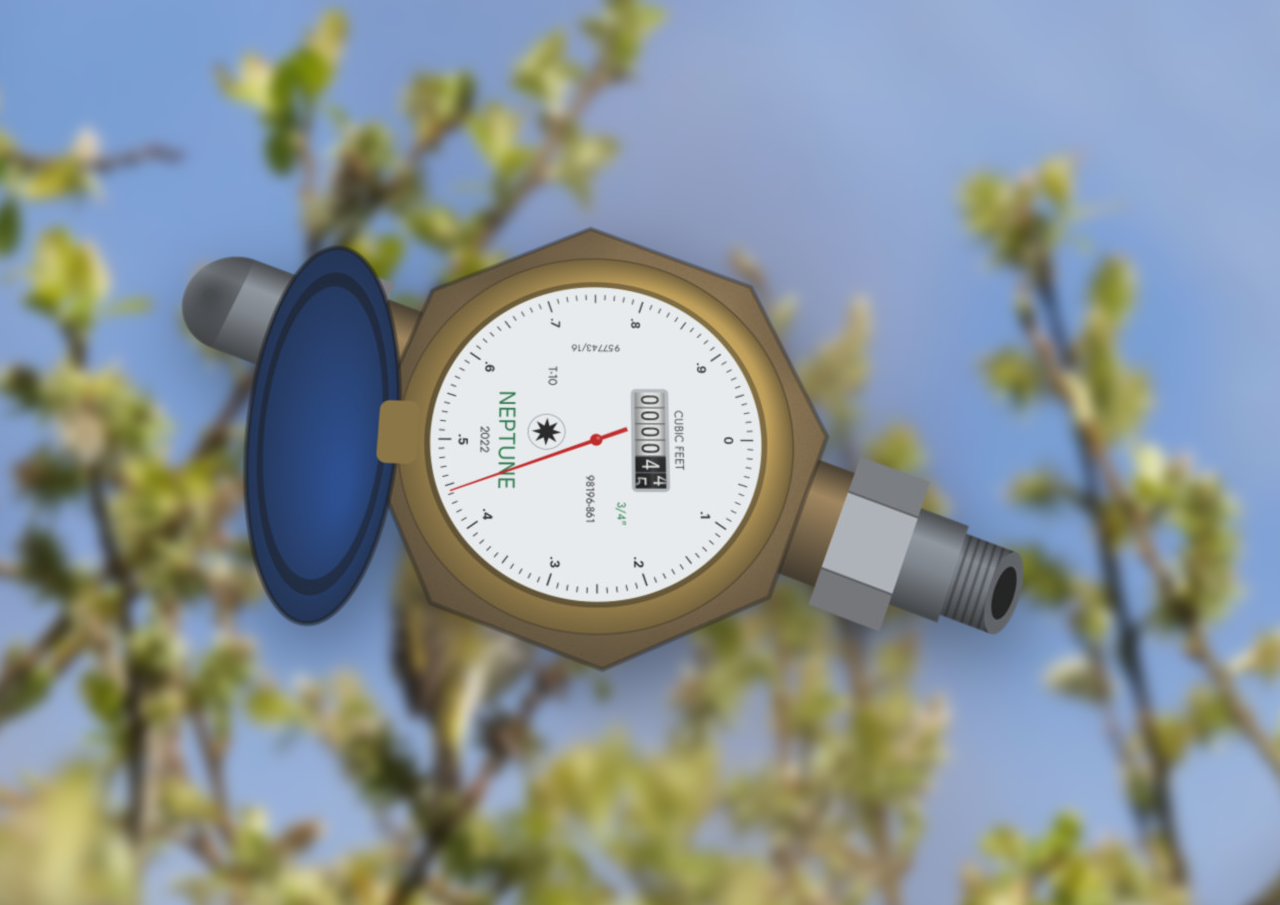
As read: value=44.44 unit=ft³
